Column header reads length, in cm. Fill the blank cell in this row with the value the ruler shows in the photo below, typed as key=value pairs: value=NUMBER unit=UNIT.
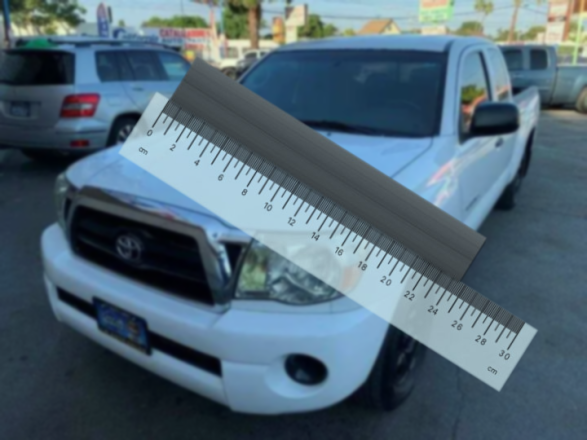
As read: value=24.5 unit=cm
